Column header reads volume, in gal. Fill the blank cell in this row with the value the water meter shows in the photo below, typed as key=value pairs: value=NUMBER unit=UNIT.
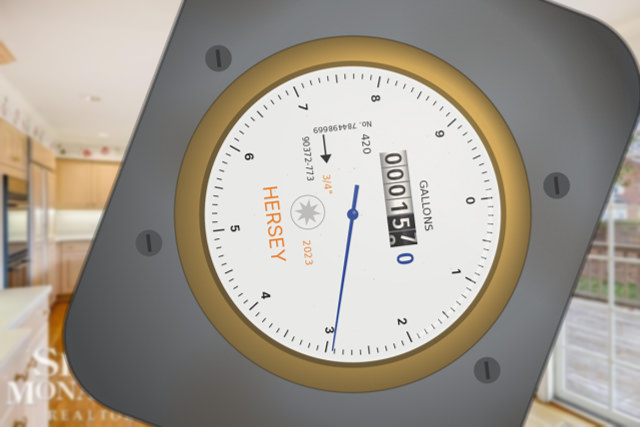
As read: value=1572.9 unit=gal
